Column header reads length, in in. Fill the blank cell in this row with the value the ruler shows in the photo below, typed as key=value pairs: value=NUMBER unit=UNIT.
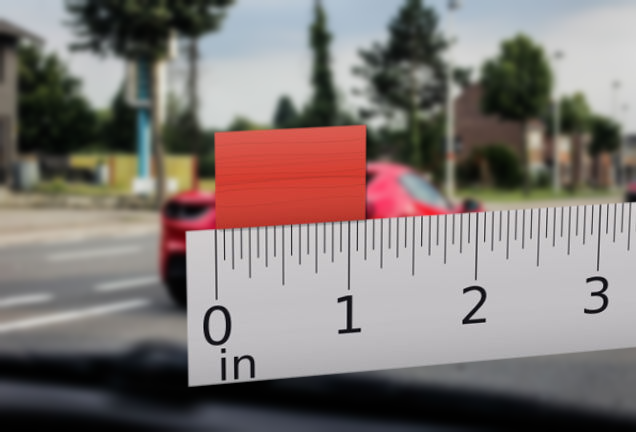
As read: value=1.125 unit=in
